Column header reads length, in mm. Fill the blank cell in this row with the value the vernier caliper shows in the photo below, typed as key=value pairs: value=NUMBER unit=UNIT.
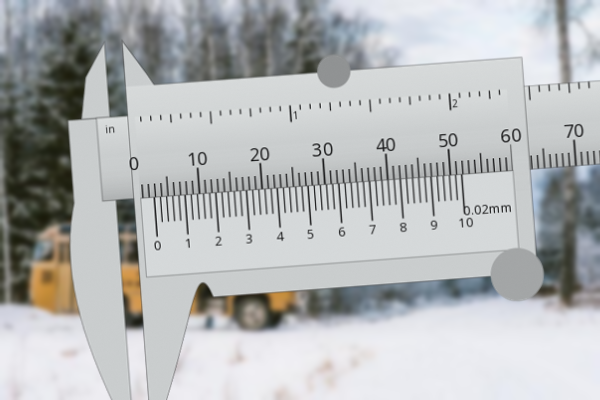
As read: value=2.8 unit=mm
